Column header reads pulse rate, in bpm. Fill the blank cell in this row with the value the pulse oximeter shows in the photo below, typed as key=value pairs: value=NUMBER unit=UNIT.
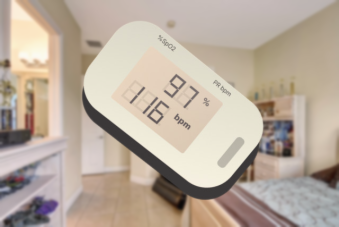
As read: value=116 unit=bpm
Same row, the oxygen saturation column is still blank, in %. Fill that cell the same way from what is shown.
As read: value=97 unit=%
